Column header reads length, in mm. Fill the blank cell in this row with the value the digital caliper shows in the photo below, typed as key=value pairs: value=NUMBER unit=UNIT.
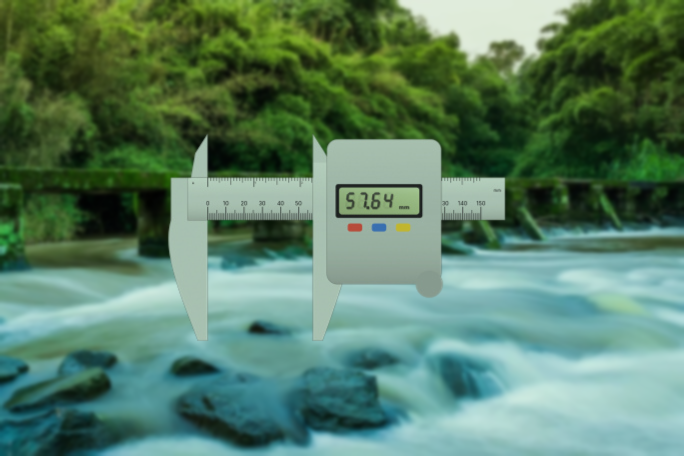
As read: value=57.64 unit=mm
